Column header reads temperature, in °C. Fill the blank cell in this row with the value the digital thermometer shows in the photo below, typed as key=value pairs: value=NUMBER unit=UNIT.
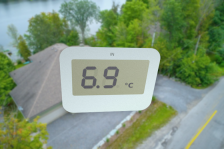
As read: value=6.9 unit=°C
